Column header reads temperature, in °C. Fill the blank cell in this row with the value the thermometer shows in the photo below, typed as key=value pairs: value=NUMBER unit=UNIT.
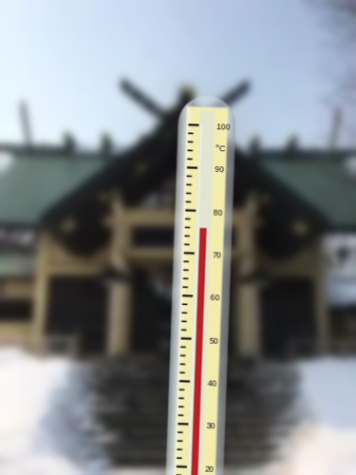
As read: value=76 unit=°C
